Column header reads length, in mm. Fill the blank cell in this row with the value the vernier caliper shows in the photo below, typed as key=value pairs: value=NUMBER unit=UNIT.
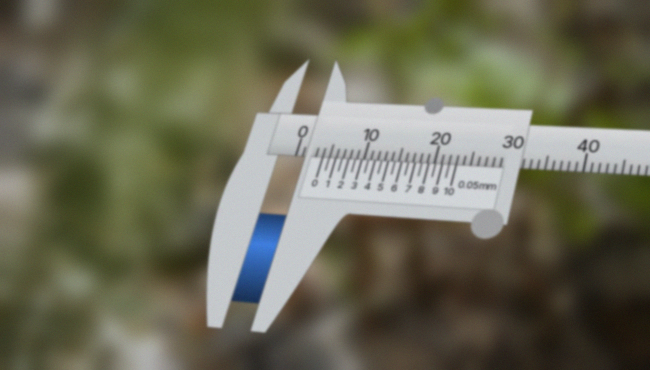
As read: value=4.0 unit=mm
